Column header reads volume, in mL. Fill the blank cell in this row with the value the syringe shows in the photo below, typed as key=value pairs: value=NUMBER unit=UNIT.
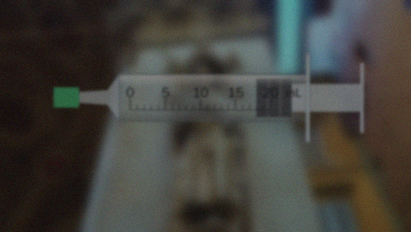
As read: value=18 unit=mL
